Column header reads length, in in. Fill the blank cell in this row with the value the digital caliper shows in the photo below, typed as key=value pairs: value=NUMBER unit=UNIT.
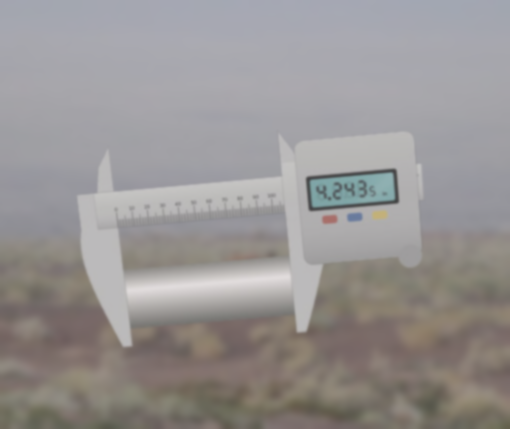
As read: value=4.2435 unit=in
